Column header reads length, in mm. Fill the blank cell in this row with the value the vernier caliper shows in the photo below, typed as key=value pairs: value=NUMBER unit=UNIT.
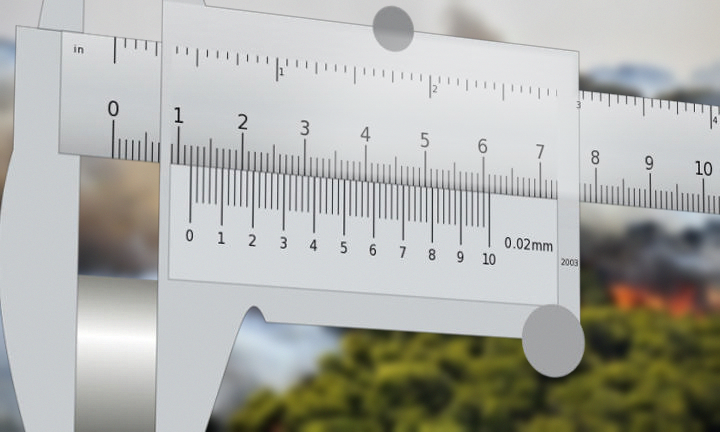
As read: value=12.0 unit=mm
